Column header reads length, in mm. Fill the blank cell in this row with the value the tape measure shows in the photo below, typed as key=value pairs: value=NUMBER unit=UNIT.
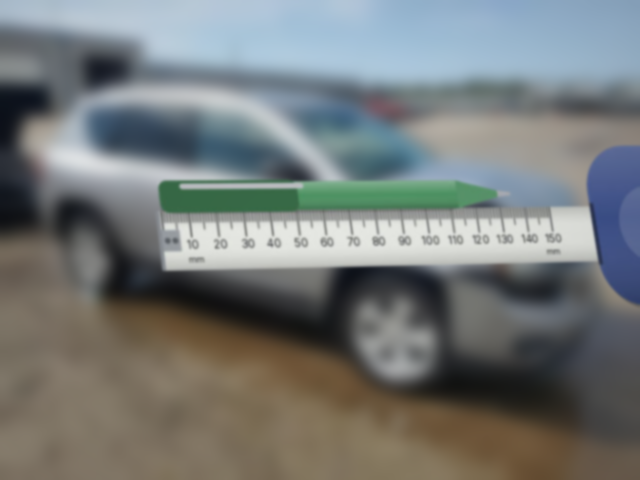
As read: value=135 unit=mm
